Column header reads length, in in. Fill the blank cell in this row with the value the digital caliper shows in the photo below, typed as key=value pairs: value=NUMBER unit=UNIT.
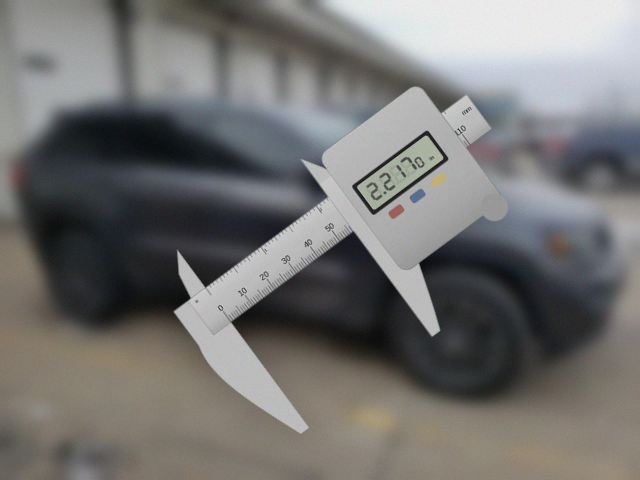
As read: value=2.2170 unit=in
